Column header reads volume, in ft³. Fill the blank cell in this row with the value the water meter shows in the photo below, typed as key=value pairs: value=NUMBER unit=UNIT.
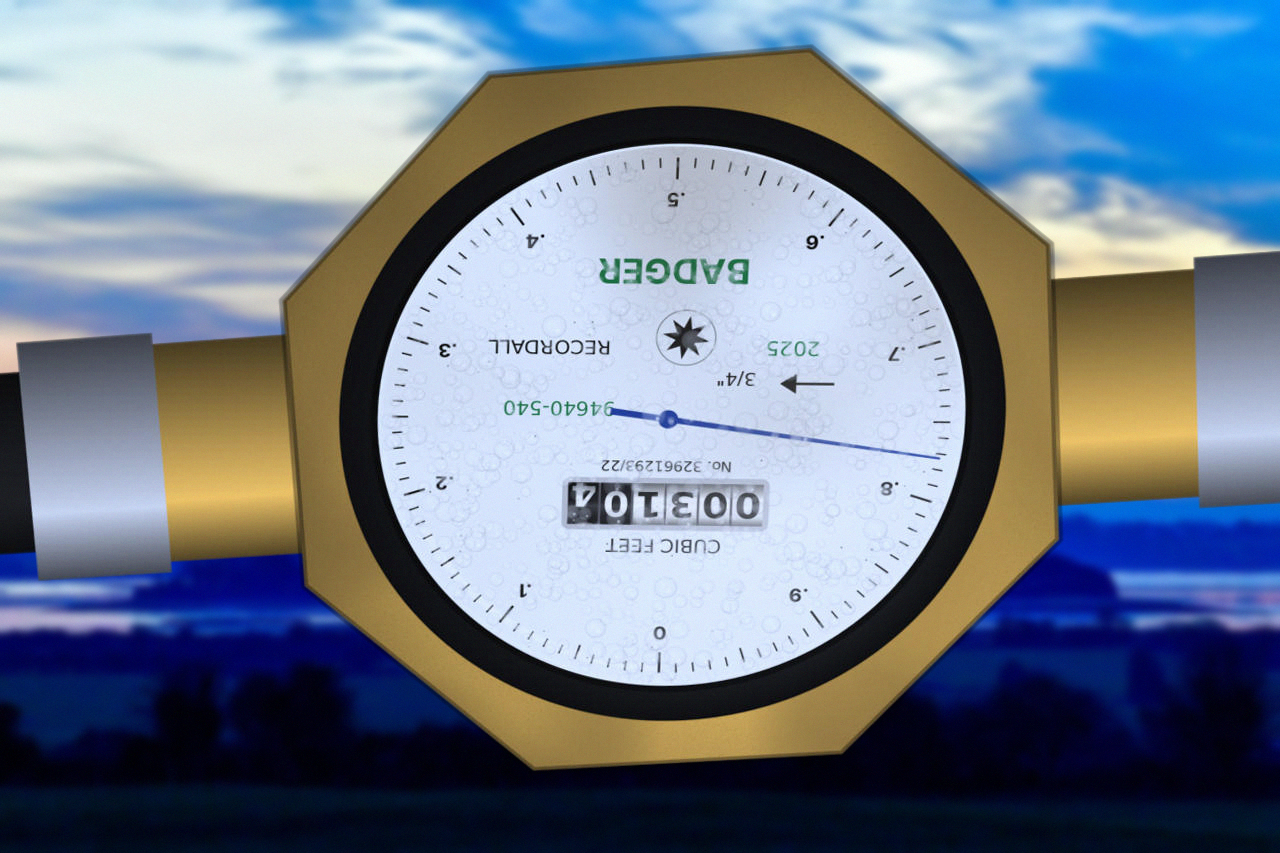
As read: value=3103.77 unit=ft³
